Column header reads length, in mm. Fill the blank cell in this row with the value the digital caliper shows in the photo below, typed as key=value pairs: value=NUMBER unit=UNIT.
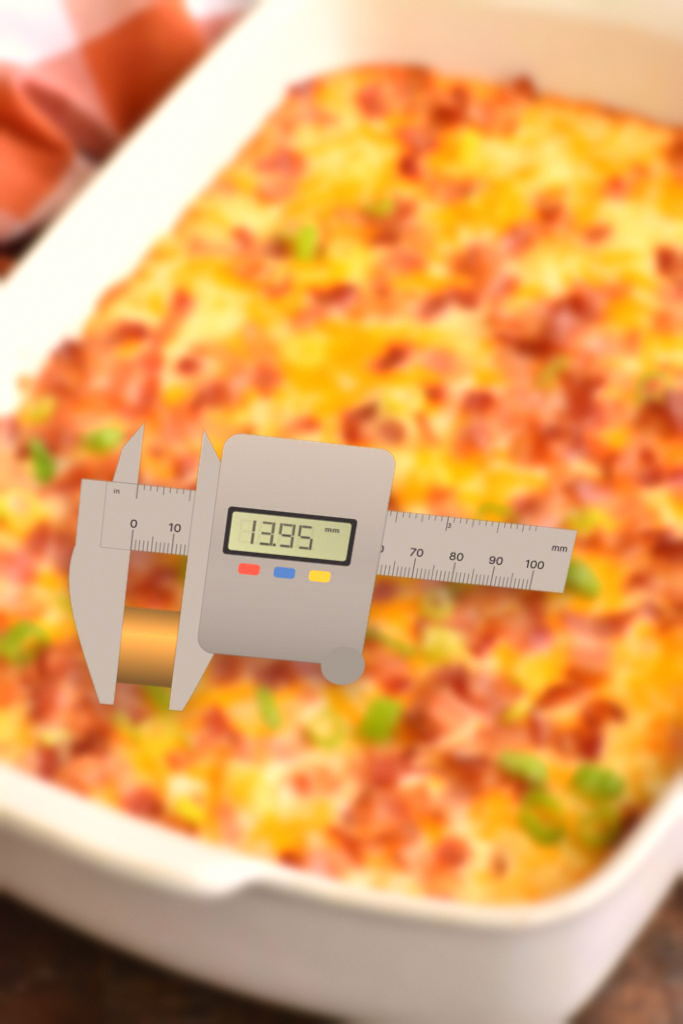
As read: value=13.95 unit=mm
